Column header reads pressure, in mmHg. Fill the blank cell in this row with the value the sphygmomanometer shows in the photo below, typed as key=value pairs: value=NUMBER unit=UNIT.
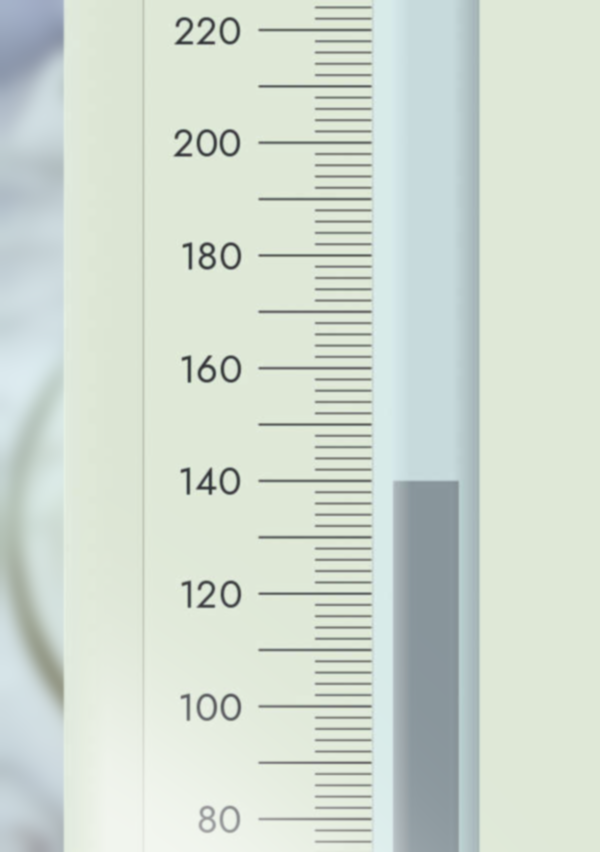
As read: value=140 unit=mmHg
